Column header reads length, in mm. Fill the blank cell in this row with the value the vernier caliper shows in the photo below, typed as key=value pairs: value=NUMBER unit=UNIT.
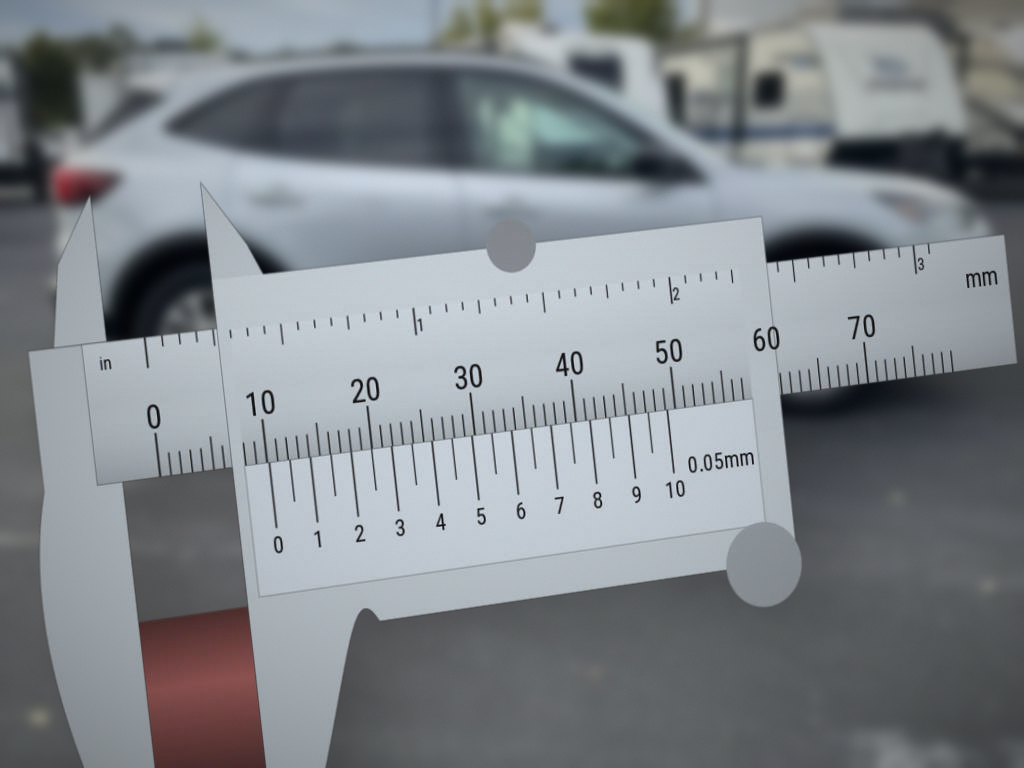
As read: value=10.2 unit=mm
